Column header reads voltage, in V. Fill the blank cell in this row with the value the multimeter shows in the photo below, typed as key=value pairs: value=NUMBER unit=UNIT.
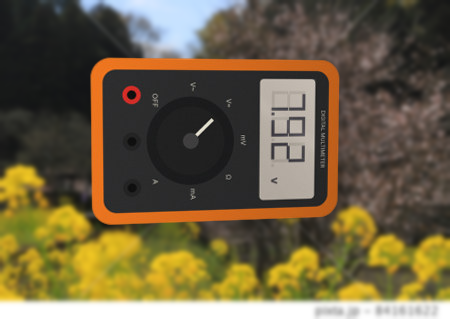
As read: value=7.92 unit=V
